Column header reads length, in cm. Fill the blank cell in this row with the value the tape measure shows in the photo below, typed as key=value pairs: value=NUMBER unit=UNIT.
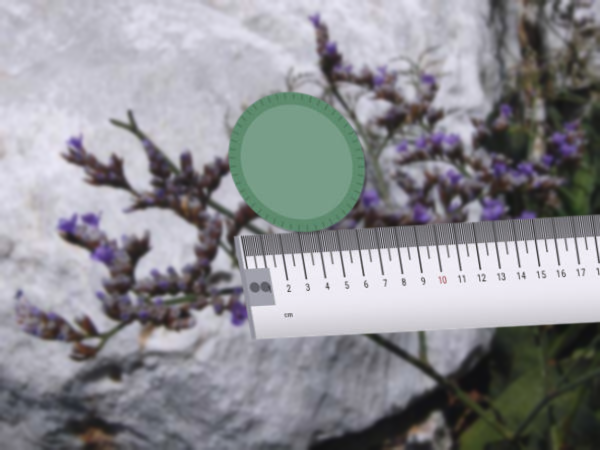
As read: value=7 unit=cm
